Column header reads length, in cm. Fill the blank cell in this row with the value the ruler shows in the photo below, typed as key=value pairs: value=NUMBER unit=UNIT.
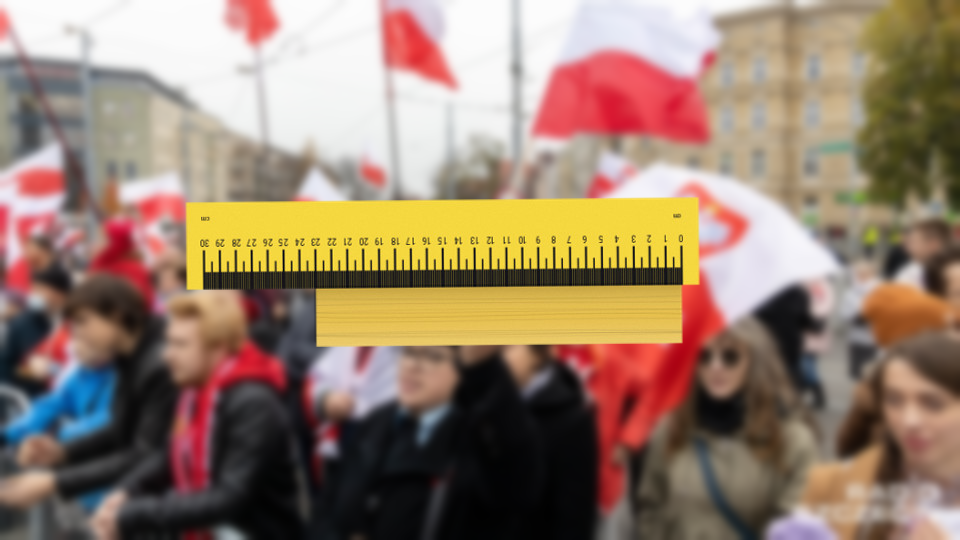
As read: value=23 unit=cm
